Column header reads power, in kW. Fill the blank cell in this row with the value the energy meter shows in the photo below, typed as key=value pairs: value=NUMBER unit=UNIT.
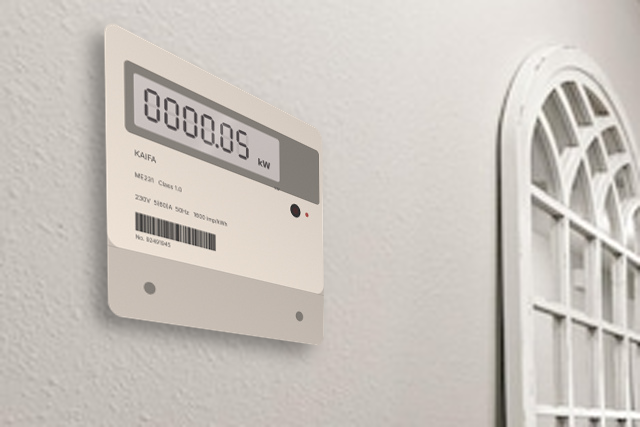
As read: value=0.05 unit=kW
